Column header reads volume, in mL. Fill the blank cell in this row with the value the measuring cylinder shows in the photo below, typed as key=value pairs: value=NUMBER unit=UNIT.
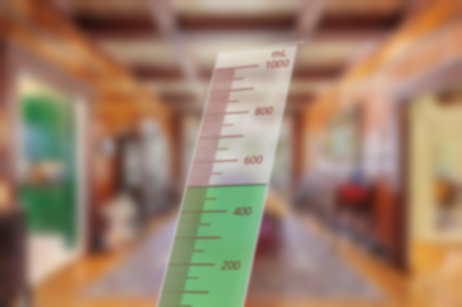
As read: value=500 unit=mL
